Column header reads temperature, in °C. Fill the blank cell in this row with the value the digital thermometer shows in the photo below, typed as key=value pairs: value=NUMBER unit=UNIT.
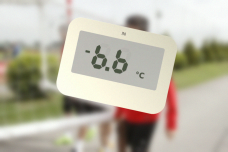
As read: value=-6.6 unit=°C
